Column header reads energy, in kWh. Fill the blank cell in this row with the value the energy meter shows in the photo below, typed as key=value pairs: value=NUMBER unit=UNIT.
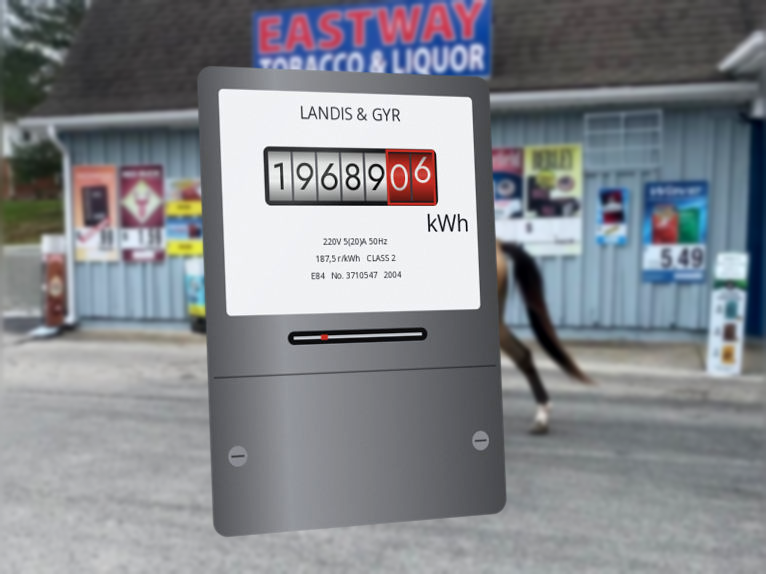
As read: value=19689.06 unit=kWh
